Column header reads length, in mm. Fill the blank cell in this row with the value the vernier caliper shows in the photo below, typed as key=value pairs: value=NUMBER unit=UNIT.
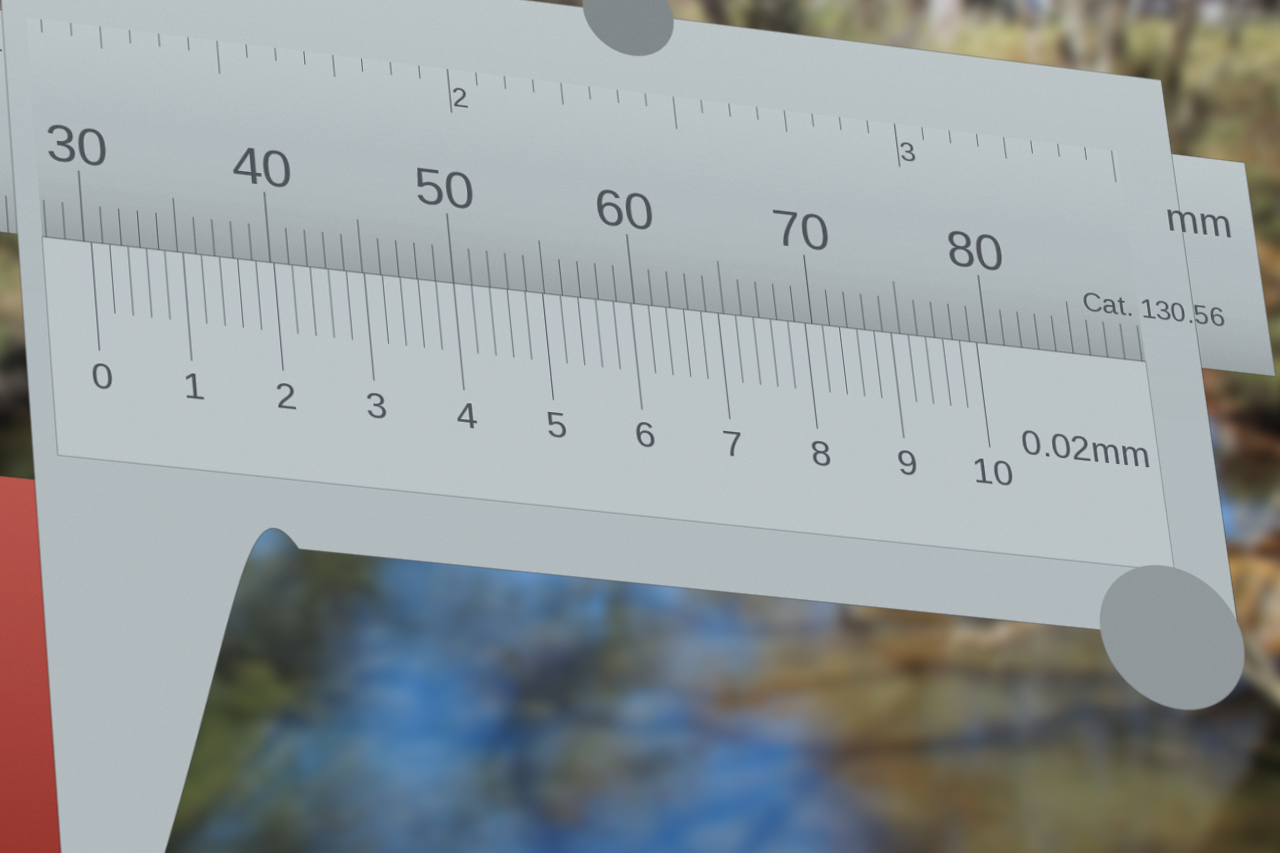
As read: value=30.4 unit=mm
